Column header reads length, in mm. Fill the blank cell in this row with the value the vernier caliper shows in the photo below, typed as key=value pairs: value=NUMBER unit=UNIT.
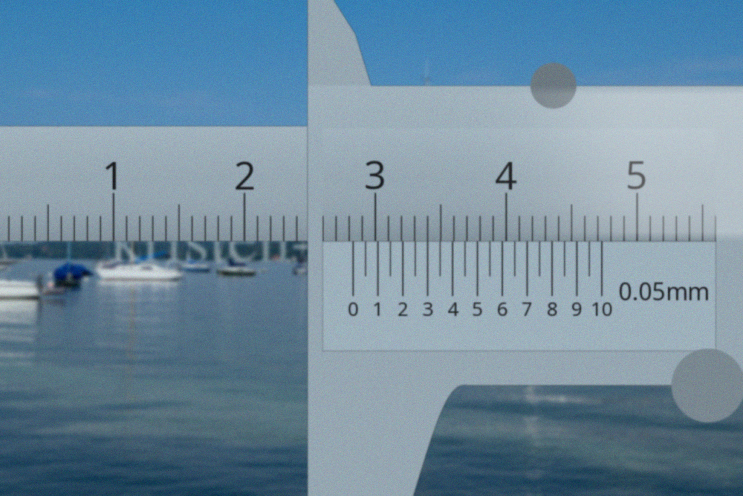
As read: value=28.3 unit=mm
